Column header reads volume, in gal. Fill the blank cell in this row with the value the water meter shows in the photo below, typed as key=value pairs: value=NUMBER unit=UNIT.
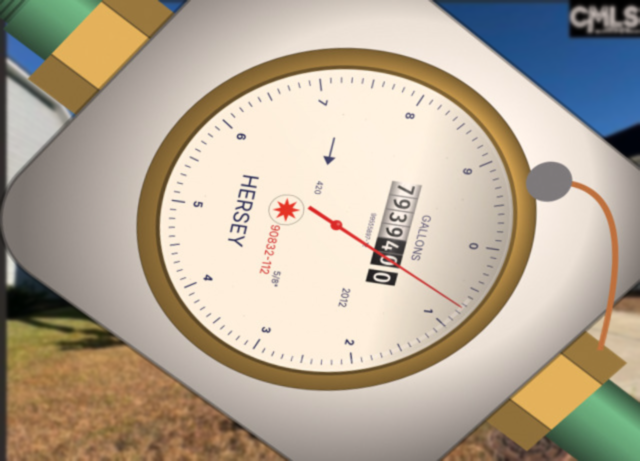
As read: value=7939400.7 unit=gal
